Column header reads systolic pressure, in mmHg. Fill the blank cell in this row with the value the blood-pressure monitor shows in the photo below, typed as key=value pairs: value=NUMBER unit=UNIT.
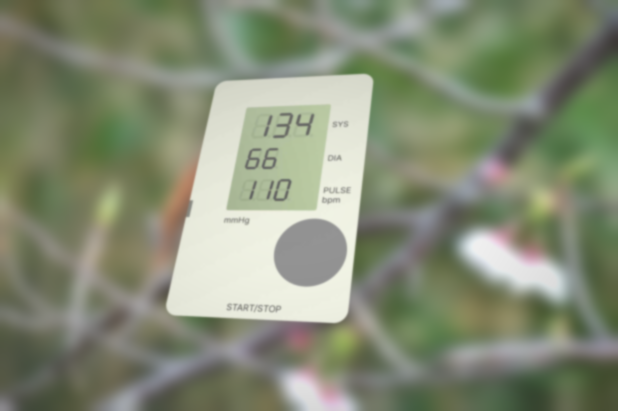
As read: value=134 unit=mmHg
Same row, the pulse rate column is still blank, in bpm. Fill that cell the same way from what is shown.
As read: value=110 unit=bpm
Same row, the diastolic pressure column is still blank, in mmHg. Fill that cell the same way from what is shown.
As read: value=66 unit=mmHg
